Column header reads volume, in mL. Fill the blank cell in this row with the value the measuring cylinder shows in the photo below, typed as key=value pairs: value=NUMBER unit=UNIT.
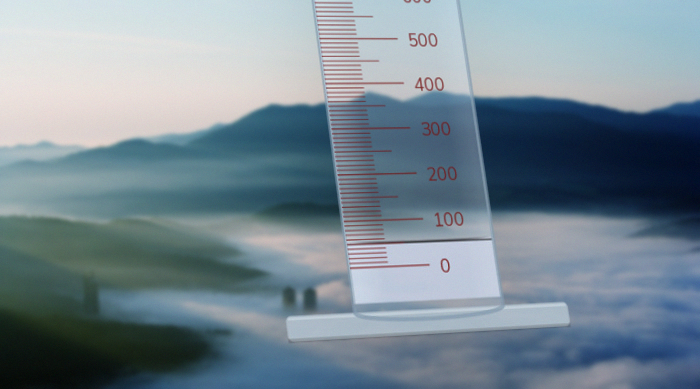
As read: value=50 unit=mL
